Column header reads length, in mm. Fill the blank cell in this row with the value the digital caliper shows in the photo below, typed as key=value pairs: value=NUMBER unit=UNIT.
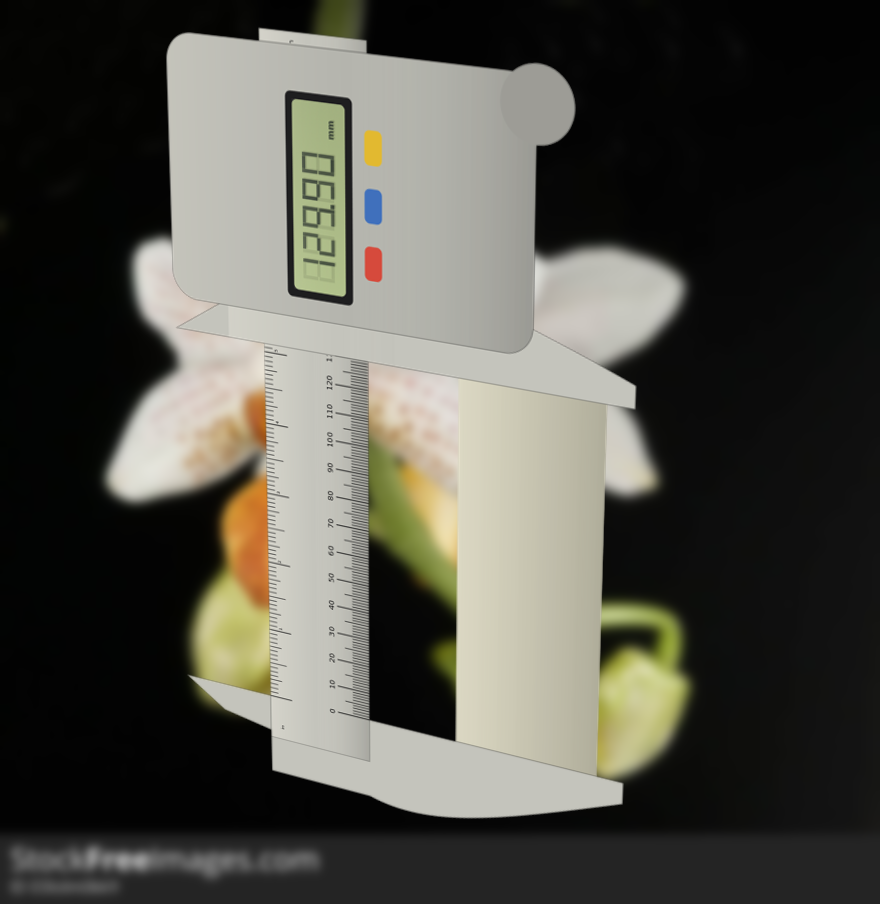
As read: value=129.90 unit=mm
